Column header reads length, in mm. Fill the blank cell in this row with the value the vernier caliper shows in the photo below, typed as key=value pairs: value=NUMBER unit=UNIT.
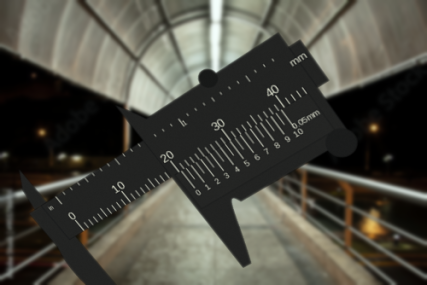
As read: value=20.4 unit=mm
